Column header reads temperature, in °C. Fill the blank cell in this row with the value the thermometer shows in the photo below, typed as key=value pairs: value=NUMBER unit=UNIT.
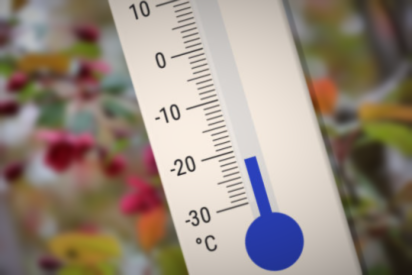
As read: value=-22 unit=°C
